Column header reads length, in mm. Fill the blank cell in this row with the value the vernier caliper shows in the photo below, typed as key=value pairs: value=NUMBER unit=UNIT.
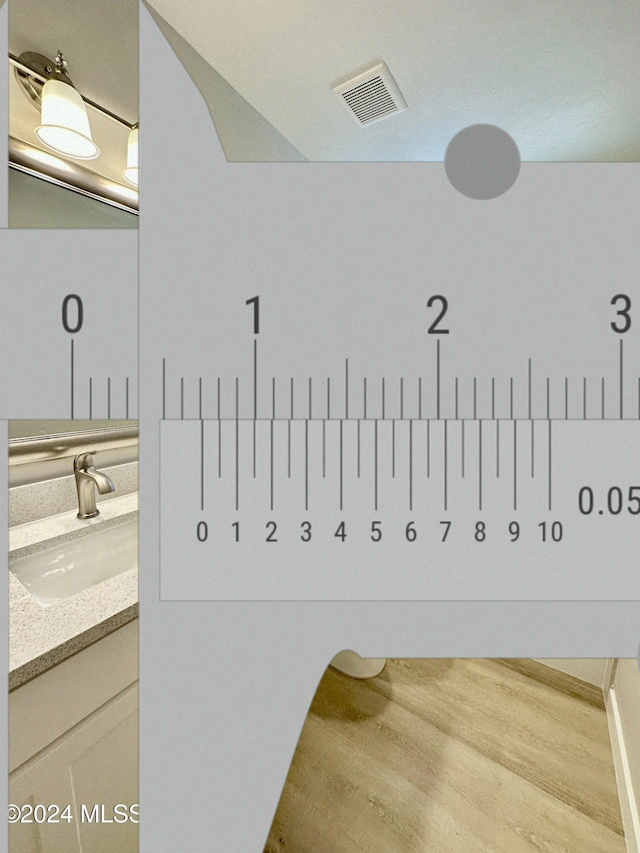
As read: value=7.1 unit=mm
